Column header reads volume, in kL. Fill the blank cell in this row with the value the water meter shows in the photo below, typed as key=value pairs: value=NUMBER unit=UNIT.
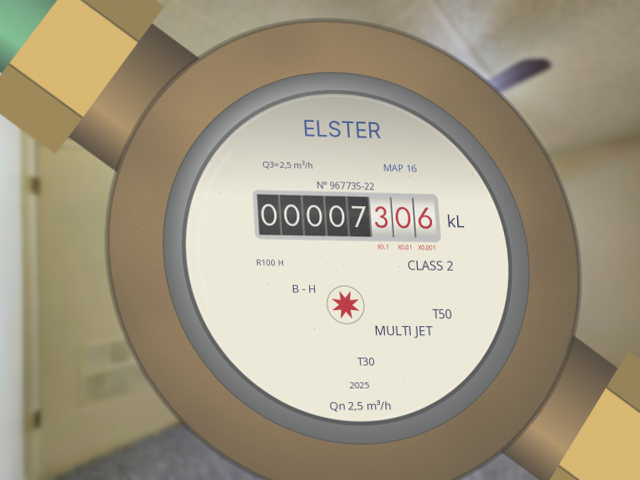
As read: value=7.306 unit=kL
